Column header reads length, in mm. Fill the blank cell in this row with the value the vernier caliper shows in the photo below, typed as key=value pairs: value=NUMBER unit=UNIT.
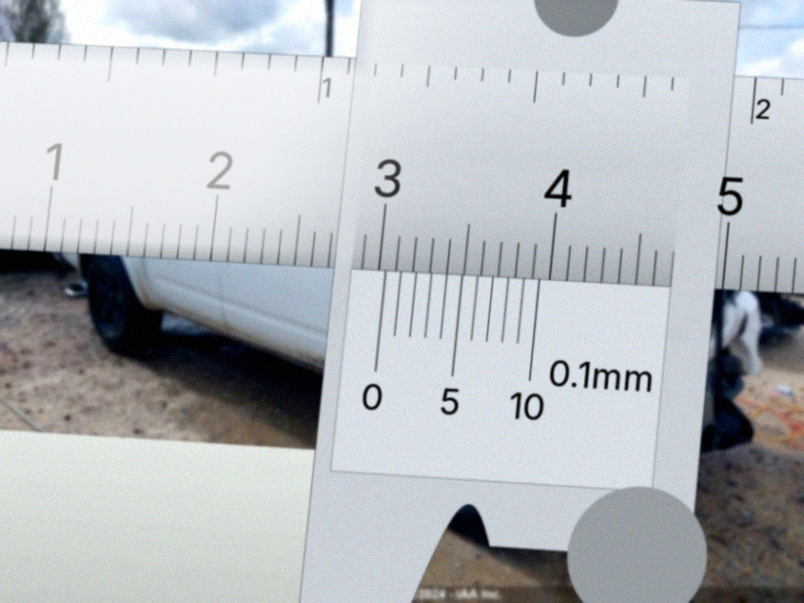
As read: value=30.4 unit=mm
